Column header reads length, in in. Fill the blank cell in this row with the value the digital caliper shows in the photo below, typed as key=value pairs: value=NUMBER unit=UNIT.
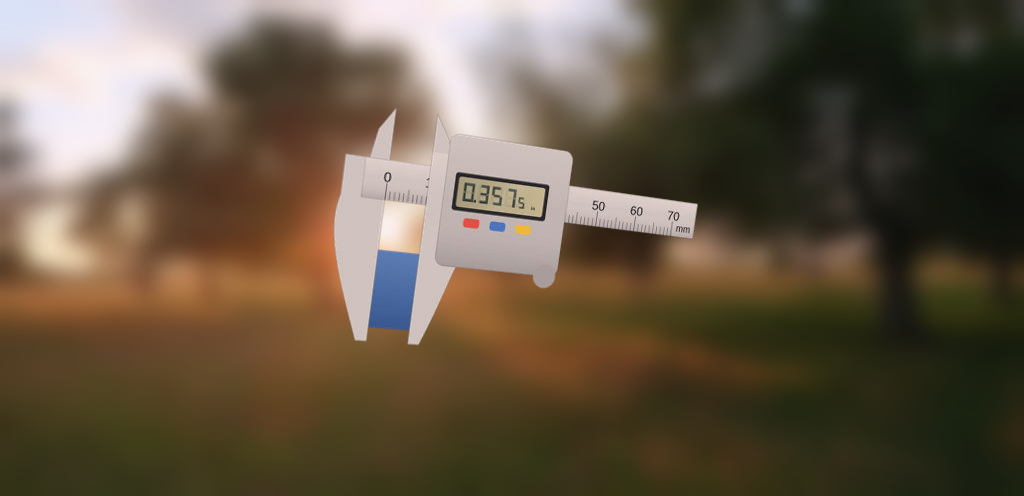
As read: value=0.3575 unit=in
